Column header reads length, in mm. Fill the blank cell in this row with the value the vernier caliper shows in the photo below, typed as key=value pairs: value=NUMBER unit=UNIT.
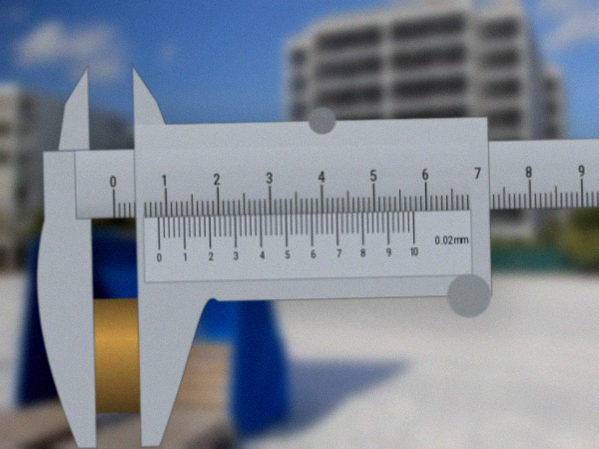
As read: value=8.5 unit=mm
